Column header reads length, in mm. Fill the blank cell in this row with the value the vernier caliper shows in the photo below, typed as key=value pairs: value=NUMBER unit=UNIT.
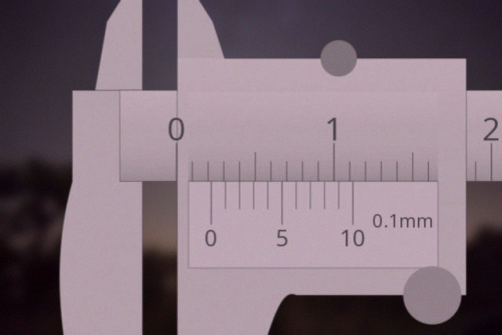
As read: value=2.2 unit=mm
